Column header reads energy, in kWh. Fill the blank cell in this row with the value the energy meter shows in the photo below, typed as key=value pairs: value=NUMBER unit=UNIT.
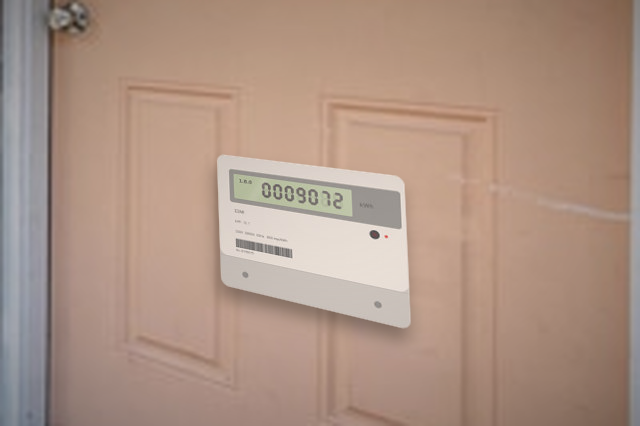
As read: value=9072 unit=kWh
